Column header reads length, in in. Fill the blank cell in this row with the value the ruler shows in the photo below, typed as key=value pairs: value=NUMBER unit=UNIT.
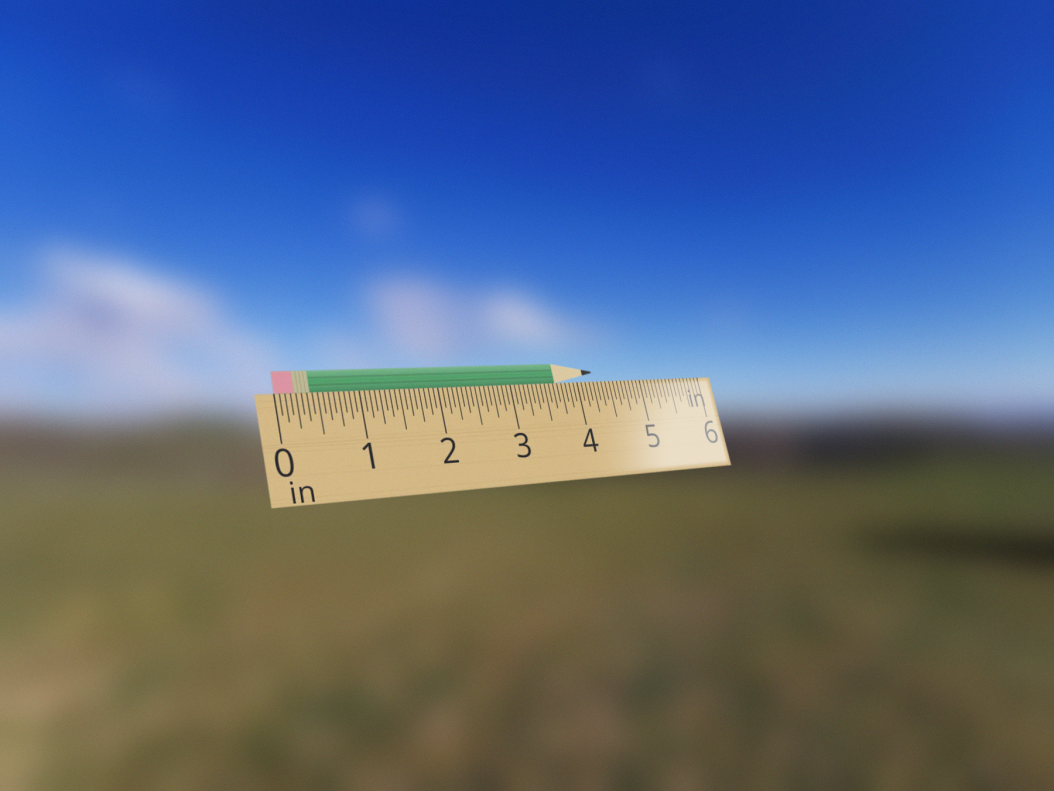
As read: value=4.25 unit=in
